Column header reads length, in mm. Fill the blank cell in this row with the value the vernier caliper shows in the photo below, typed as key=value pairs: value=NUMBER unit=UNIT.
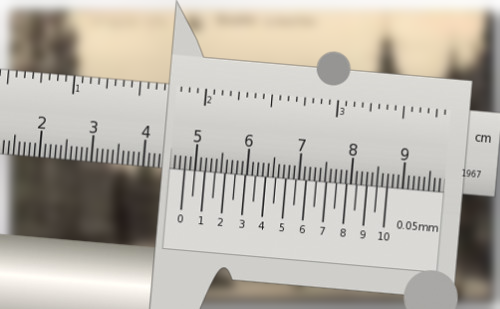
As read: value=48.0 unit=mm
